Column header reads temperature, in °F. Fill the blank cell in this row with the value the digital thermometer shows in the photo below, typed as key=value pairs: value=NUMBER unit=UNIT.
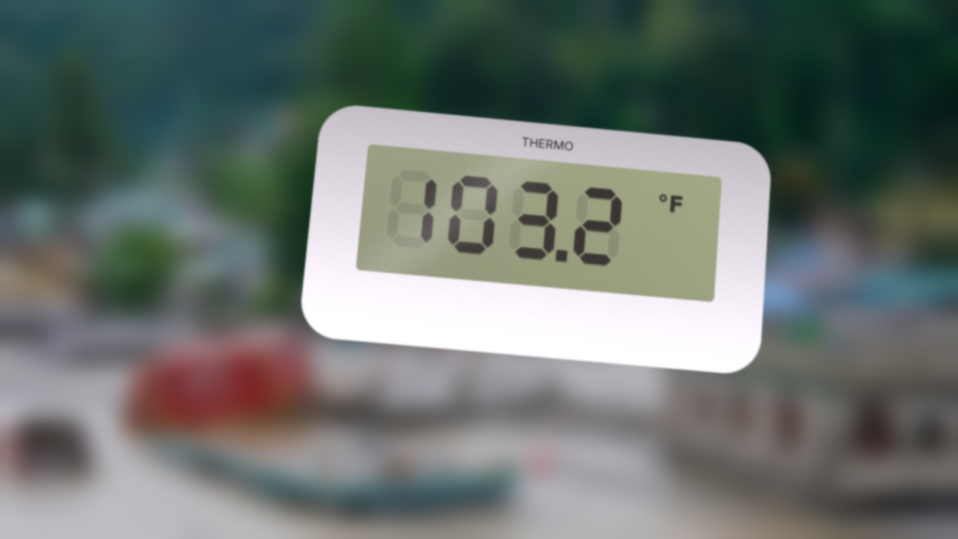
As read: value=103.2 unit=°F
